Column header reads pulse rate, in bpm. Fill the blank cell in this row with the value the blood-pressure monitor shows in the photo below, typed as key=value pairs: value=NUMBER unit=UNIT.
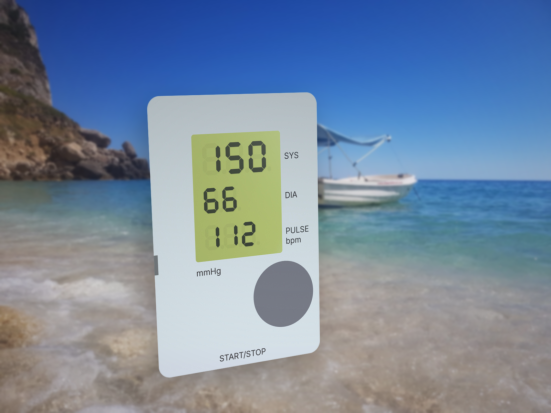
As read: value=112 unit=bpm
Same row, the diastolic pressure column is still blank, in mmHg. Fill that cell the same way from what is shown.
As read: value=66 unit=mmHg
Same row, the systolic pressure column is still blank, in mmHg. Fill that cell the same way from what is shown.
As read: value=150 unit=mmHg
